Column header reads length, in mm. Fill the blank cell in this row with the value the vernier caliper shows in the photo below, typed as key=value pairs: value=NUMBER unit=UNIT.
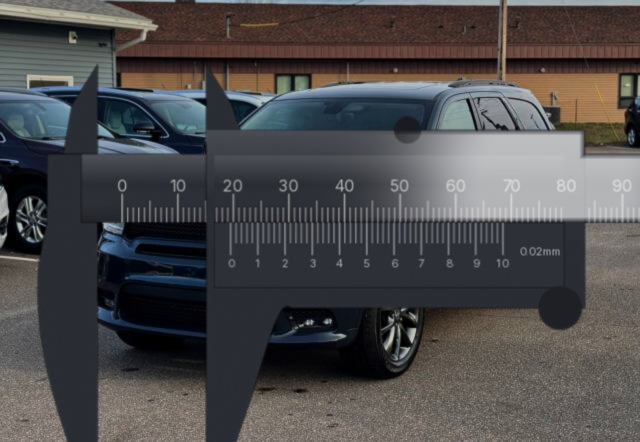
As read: value=19.5 unit=mm
